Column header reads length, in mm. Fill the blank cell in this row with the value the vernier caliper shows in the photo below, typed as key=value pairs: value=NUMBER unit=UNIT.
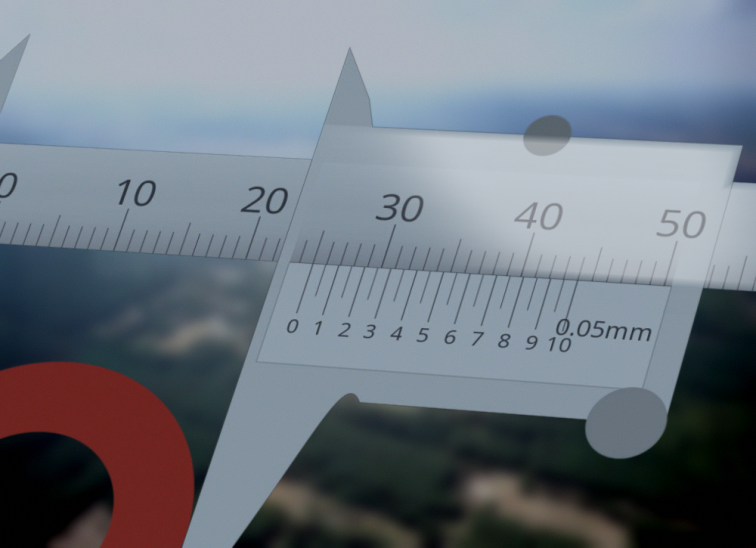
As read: value=25.0 unit=mm
